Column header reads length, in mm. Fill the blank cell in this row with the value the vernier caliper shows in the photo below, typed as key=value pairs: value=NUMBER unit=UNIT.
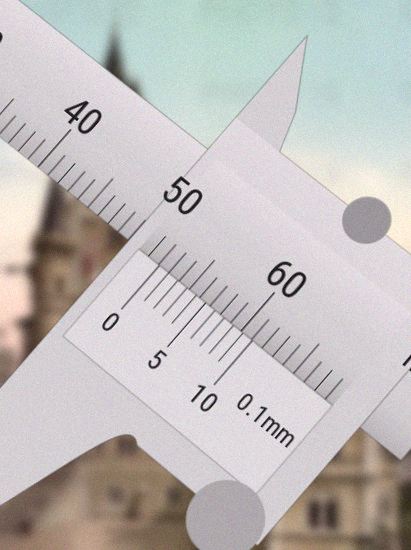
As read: value=52.1 unit=mm
